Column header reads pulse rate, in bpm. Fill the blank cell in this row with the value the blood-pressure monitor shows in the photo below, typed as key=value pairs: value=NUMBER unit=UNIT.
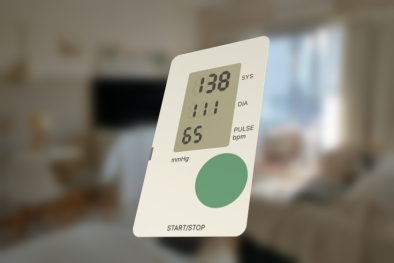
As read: value=65 unit=bpm
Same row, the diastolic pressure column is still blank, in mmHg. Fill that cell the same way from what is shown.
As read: value=111 unit=mmHg
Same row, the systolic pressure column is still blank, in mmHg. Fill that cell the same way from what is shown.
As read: value=138 unit=mmHg
